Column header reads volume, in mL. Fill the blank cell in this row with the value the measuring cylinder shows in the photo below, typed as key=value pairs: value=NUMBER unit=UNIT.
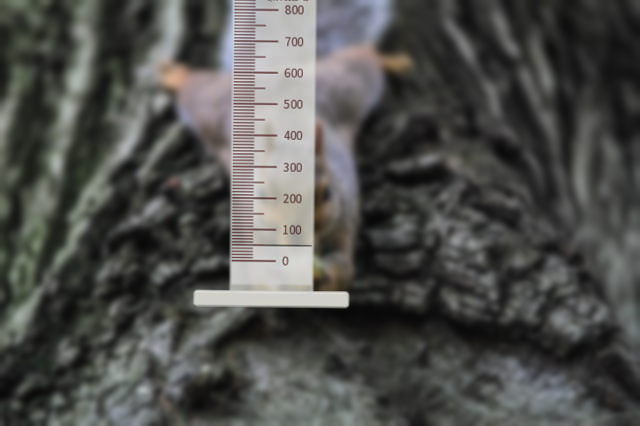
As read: value=50 unit=mL
